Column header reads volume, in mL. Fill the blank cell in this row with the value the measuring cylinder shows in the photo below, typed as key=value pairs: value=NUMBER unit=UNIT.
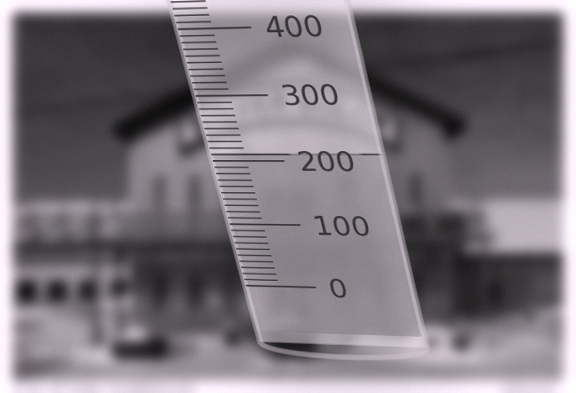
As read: value=210 unit=mL
